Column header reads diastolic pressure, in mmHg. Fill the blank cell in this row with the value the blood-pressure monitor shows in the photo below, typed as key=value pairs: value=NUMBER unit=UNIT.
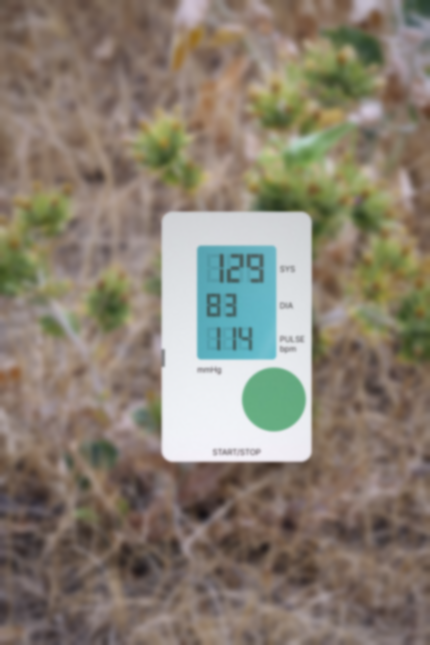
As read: value=83 unit=mmHg
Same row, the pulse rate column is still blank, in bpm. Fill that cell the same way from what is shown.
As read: value=114 unit=bpm
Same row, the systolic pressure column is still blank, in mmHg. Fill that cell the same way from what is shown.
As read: value=129 unit=mmHg
